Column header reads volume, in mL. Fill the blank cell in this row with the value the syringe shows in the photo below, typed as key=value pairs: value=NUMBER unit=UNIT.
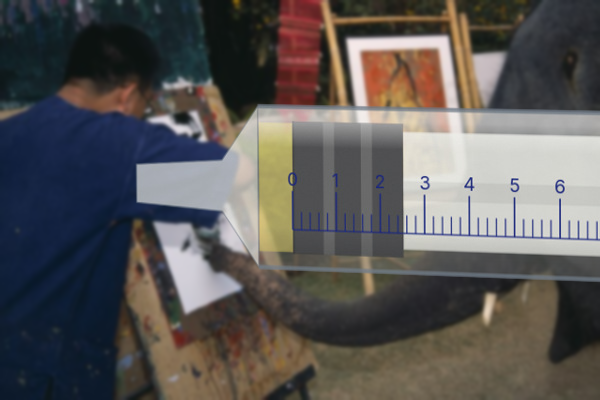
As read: value=0 unit=mL
